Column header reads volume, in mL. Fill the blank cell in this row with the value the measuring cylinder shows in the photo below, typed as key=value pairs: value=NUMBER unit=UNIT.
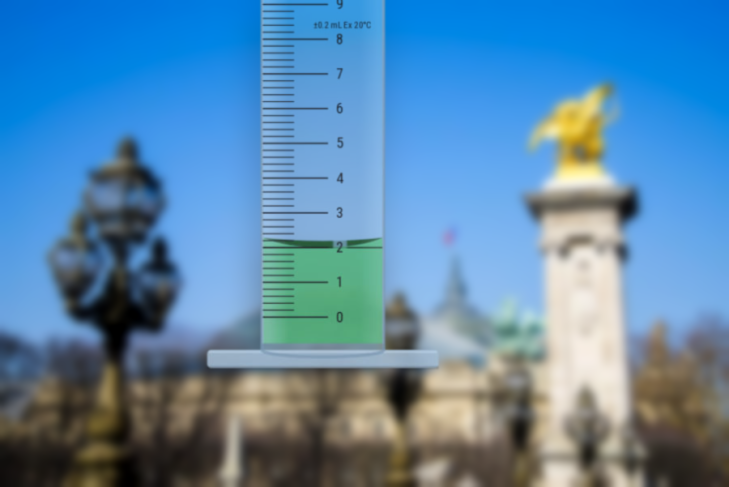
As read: value=2 unit=mL
